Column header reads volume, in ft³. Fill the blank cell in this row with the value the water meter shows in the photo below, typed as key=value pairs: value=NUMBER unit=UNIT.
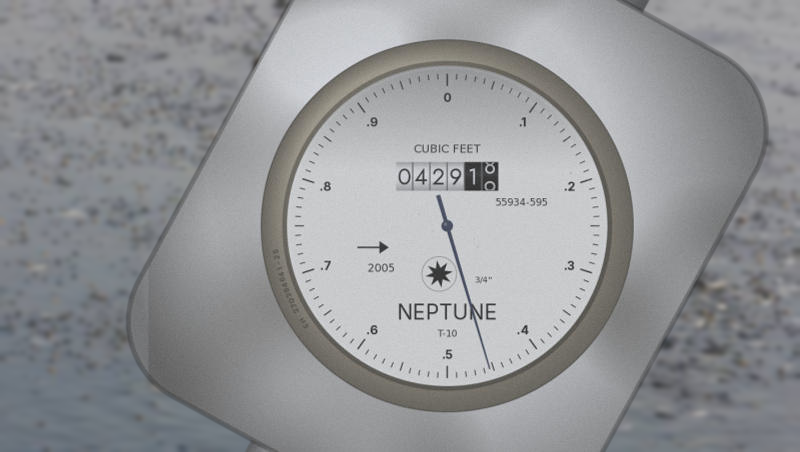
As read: value=42918.45 unit=ft³
